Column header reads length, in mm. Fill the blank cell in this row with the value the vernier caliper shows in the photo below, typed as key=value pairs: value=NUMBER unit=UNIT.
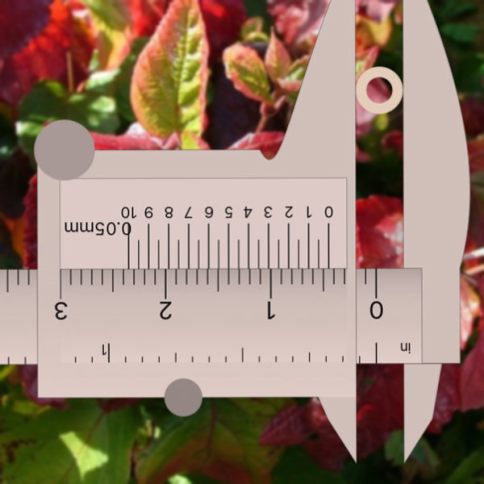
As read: value=4.5 unit=mm
